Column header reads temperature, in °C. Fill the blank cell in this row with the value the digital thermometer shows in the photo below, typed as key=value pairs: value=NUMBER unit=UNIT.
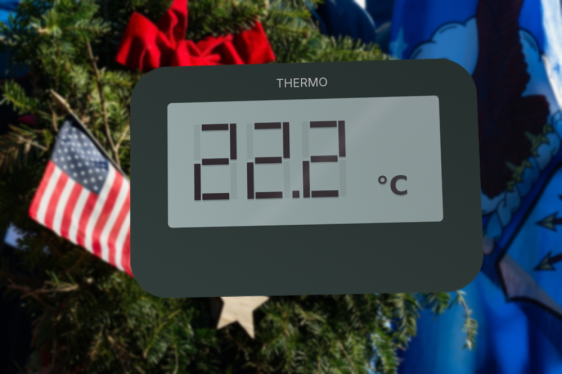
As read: value=22.2 unit=°C
